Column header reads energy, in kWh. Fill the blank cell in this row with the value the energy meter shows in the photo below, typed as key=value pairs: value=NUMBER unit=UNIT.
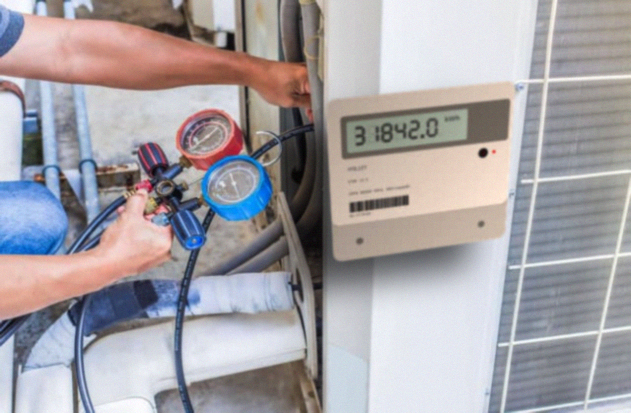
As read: value=31842.0 unit=kWh
